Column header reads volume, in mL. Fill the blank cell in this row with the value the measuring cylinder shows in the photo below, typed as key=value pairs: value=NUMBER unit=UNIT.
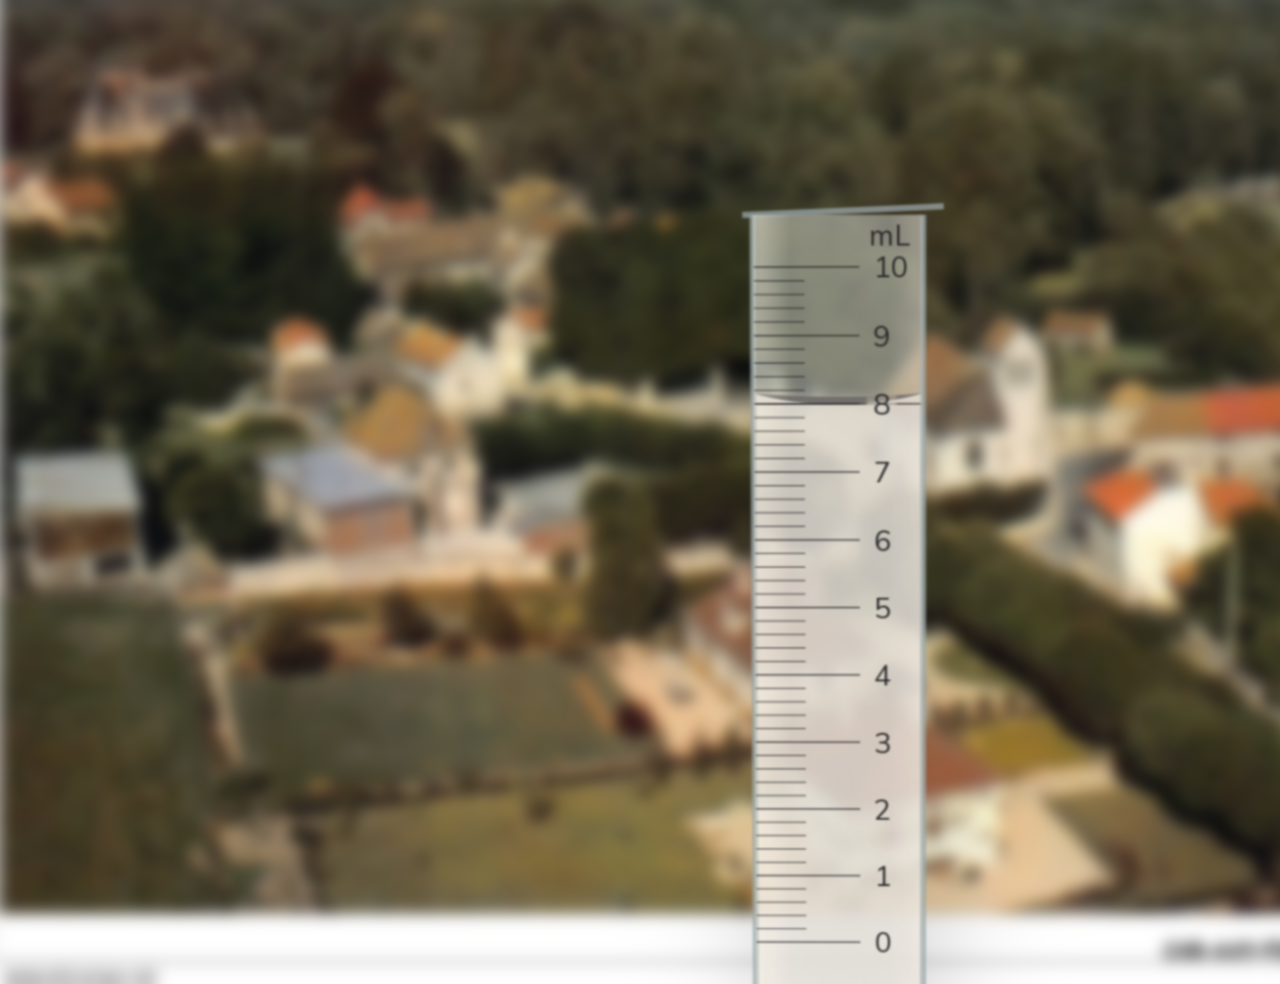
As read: value=8 unit=mL
